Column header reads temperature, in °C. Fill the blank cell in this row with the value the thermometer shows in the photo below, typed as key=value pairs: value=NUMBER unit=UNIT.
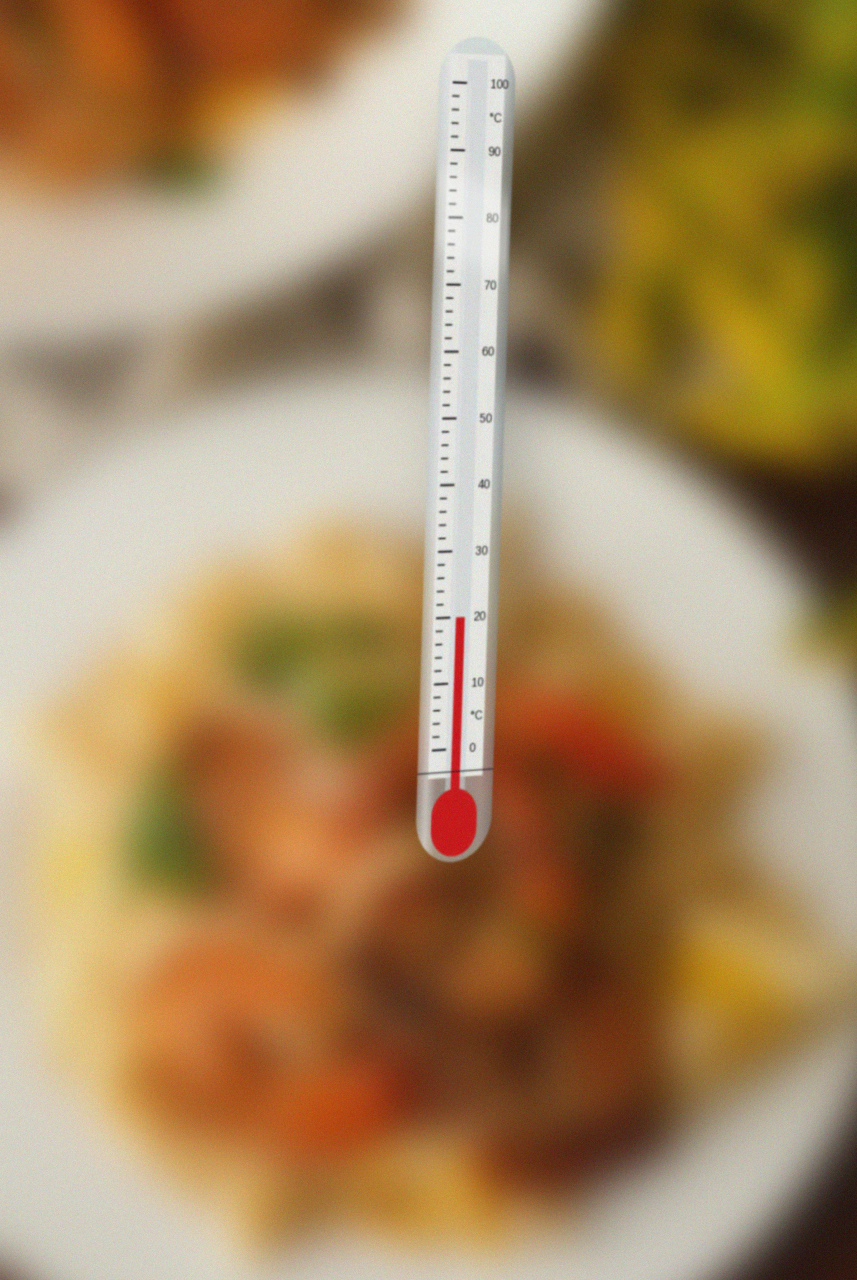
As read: value=20 unit=°C
